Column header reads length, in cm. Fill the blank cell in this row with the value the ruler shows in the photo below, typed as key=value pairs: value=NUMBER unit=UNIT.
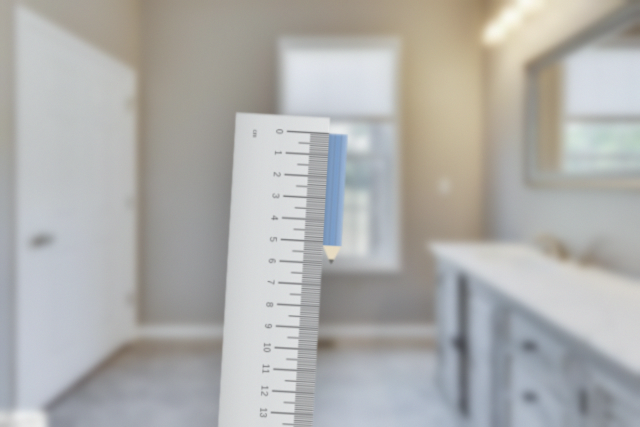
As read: value=6 unit=cm
